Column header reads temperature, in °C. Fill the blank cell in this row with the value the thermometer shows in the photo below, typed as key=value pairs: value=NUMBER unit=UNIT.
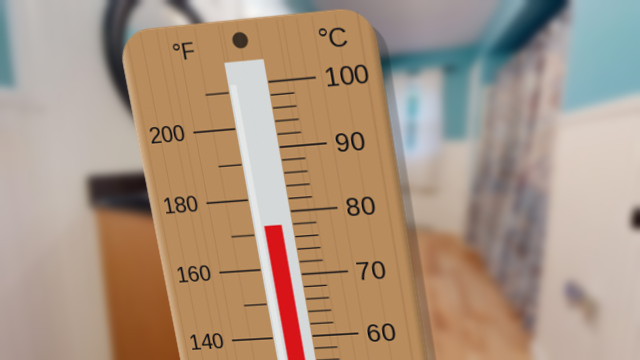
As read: value=78 unit=°C
